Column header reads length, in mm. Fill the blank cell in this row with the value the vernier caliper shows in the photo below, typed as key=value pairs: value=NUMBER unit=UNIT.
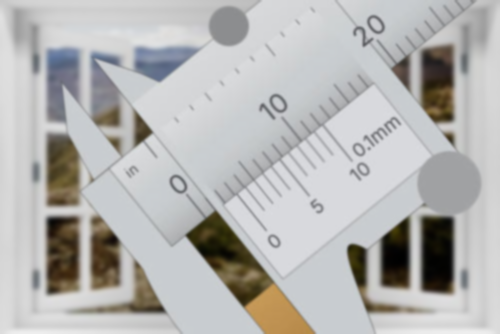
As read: value=3.2 unit=mm
